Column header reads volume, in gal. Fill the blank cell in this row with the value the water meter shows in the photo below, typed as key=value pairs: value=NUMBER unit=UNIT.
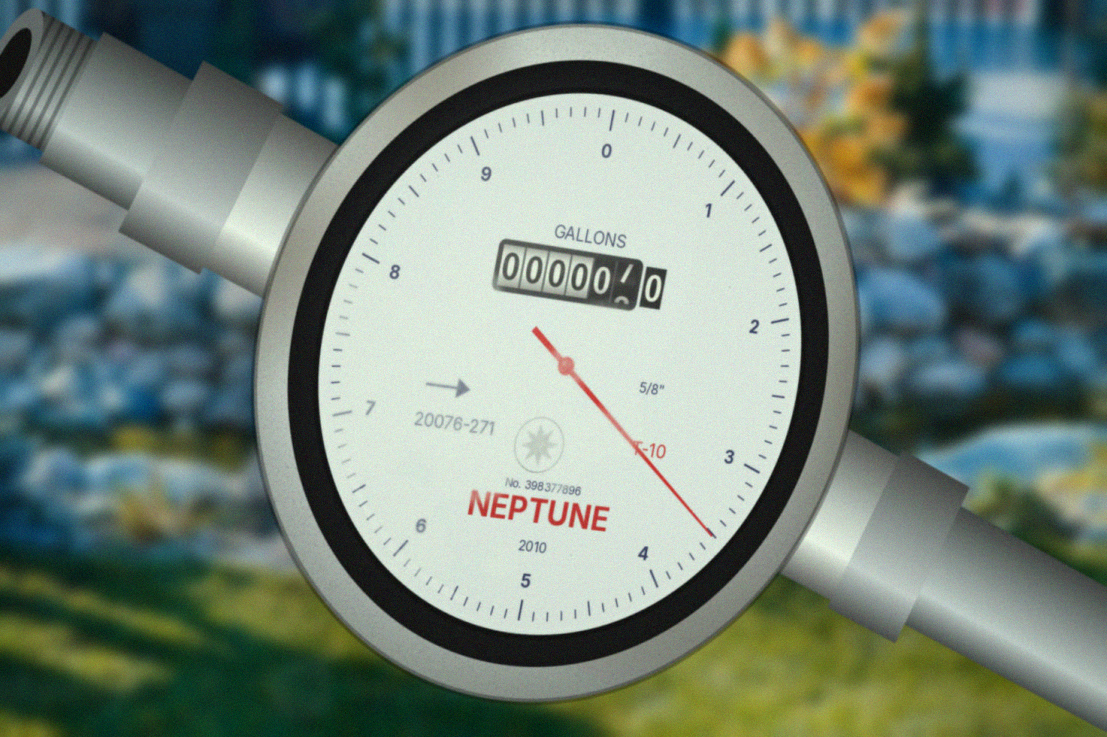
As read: value=73.5 unit=gal
